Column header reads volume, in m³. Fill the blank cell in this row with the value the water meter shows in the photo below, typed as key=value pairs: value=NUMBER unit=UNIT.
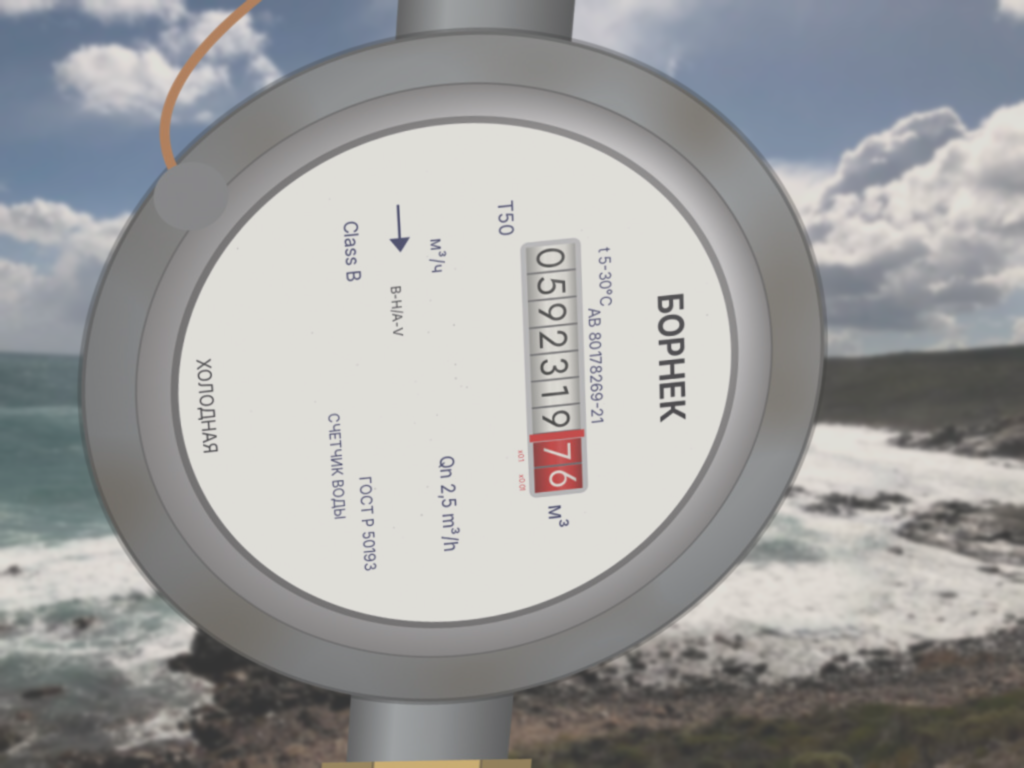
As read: value=592319.76 unit=m³
